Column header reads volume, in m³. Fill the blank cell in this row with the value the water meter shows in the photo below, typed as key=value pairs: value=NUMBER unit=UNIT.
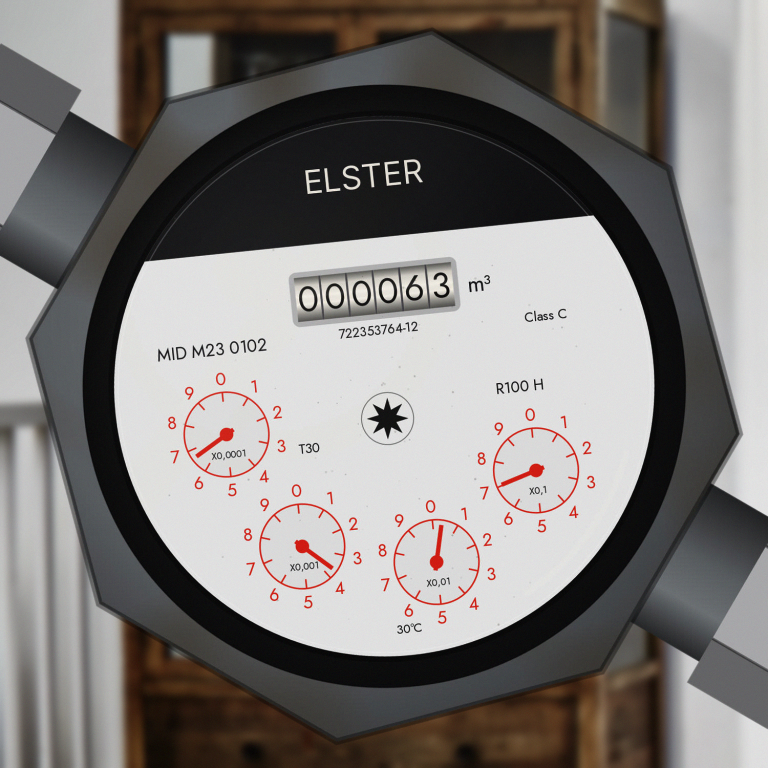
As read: value=63.7036 unit=m³
